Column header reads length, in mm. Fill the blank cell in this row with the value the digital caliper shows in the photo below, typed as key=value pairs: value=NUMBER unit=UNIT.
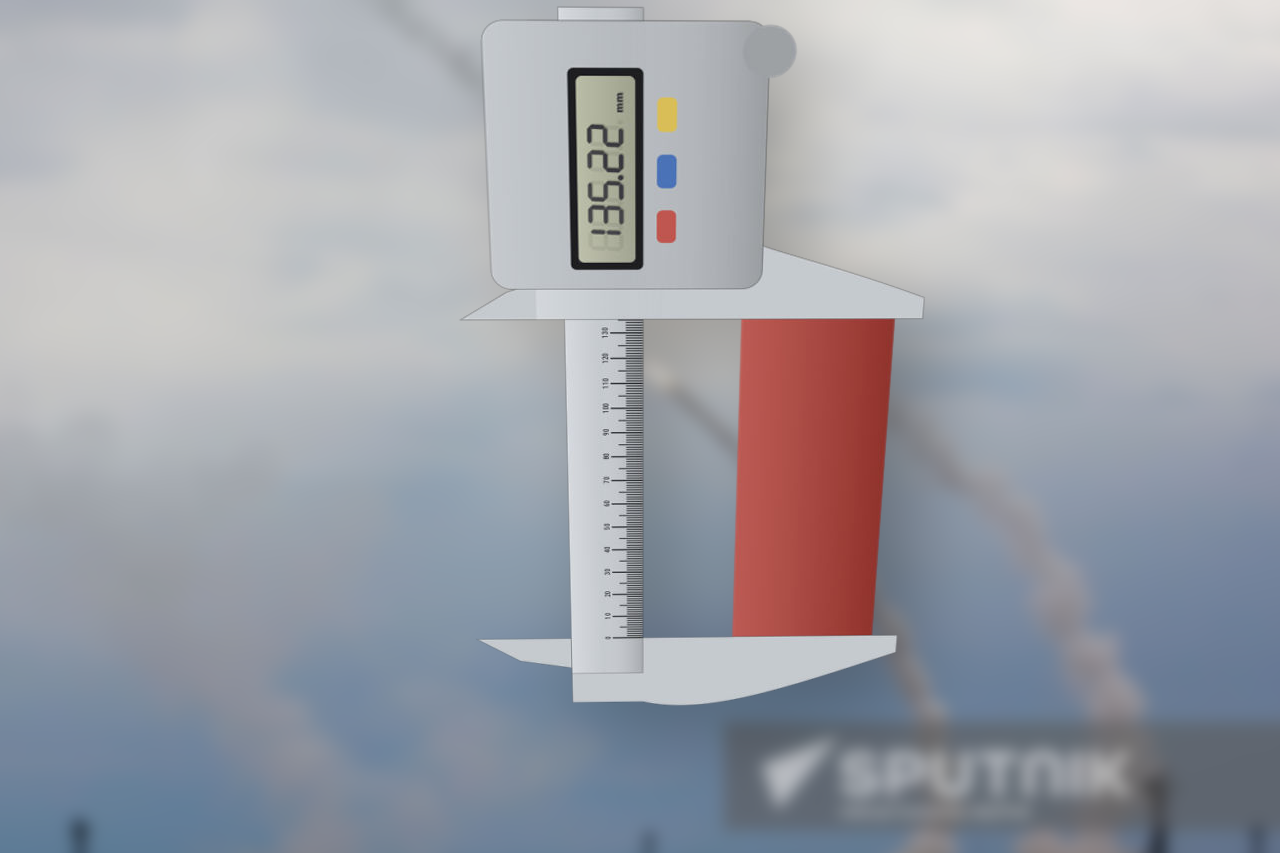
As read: value=135.22 unit=mm
